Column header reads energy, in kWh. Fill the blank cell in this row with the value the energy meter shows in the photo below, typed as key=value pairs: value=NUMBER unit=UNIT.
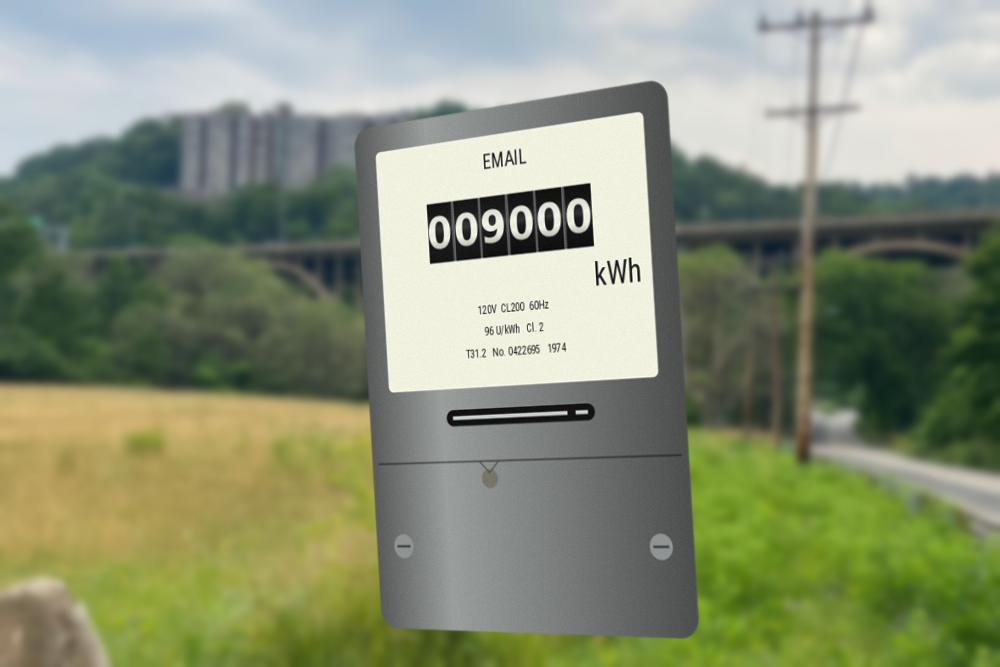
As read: value=9000 unit=kWh
